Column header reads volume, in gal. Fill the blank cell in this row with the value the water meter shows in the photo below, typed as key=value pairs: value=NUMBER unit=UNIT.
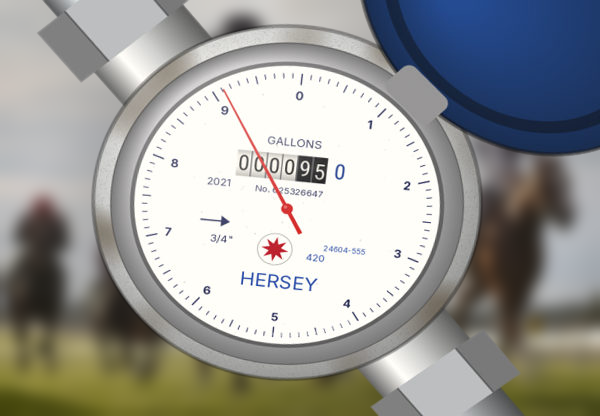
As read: value=949.1 unit=gal
